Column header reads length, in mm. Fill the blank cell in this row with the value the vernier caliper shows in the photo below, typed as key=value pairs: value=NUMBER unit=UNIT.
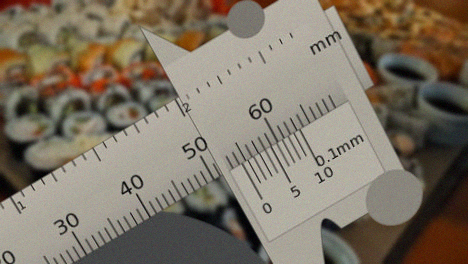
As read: value=54.4 unit=mm
